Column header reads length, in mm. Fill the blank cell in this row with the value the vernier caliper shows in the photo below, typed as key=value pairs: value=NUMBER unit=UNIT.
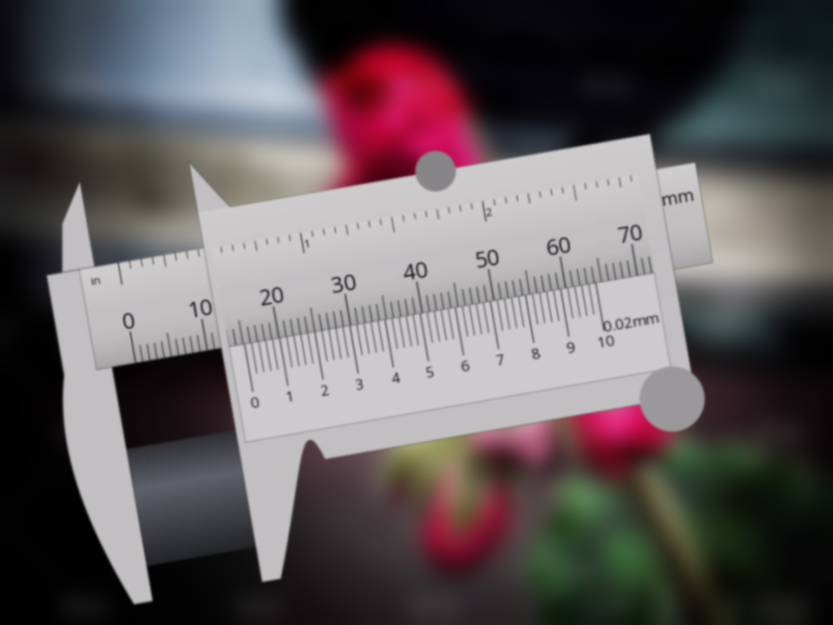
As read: value=15.2 unit=mm
